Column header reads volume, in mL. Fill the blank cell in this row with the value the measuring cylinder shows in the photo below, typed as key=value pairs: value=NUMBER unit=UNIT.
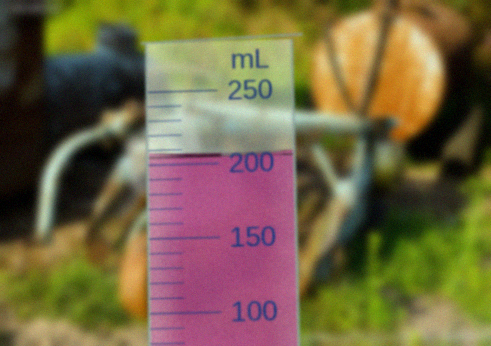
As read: value=205 unit=mL
